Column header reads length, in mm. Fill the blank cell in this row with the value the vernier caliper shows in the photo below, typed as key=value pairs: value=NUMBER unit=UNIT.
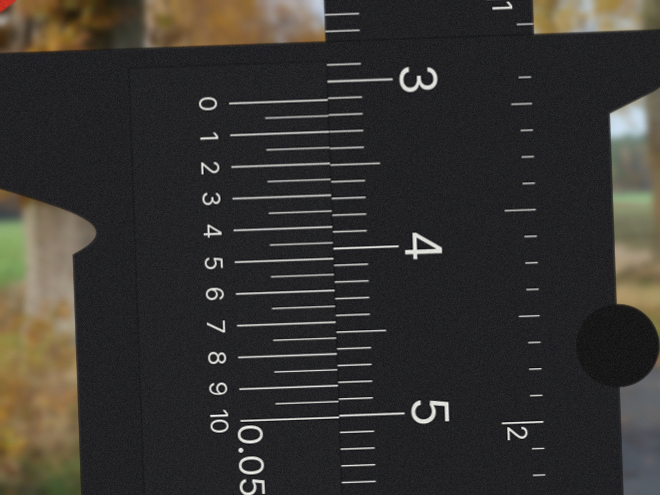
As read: value=31.1 unit=mm
